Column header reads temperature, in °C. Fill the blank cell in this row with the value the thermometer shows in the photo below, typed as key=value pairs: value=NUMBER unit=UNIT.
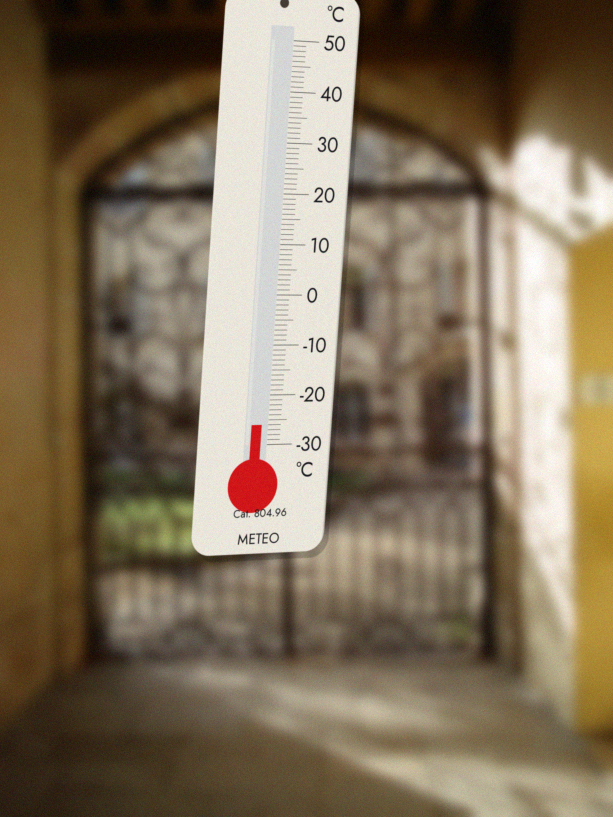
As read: value=-26 unit=°C
